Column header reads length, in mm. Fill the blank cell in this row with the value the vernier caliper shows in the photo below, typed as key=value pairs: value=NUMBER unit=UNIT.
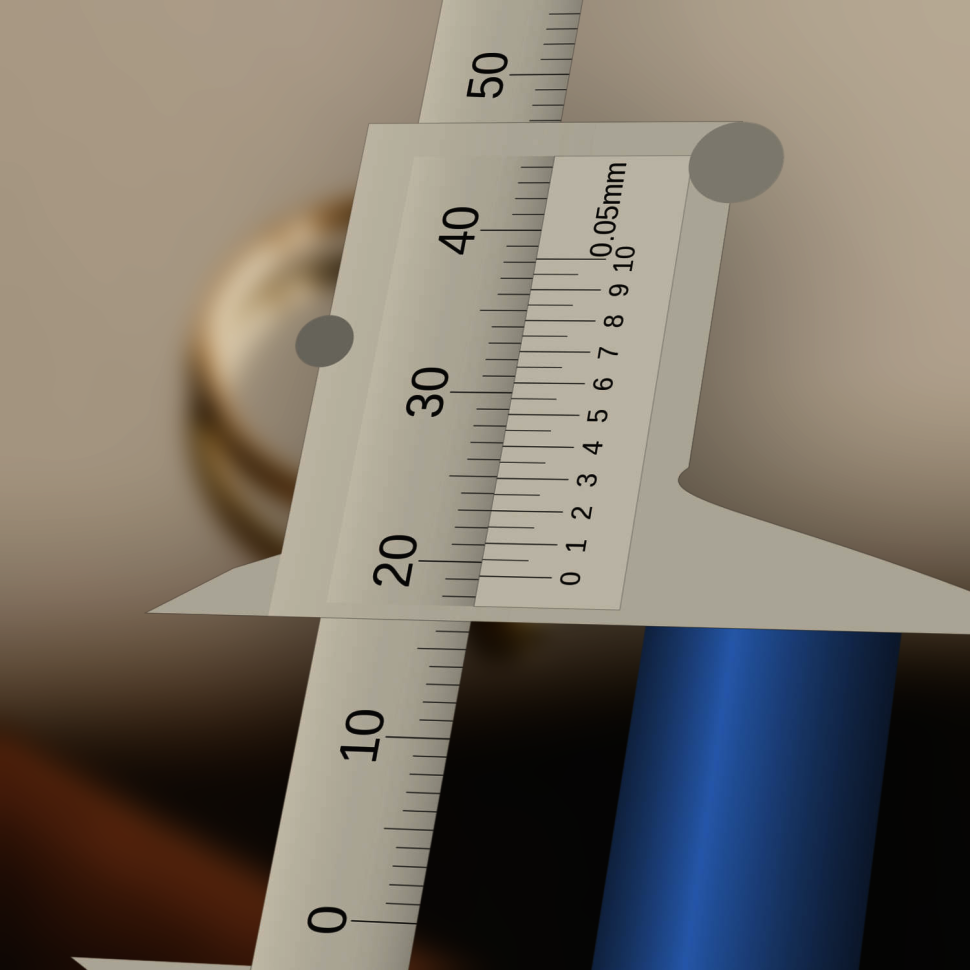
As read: value=19.2 unit=mm
